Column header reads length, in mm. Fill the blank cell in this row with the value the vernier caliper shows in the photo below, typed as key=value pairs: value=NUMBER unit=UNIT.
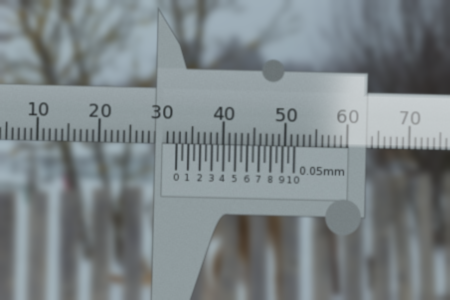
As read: value=32.5 unit=mm
